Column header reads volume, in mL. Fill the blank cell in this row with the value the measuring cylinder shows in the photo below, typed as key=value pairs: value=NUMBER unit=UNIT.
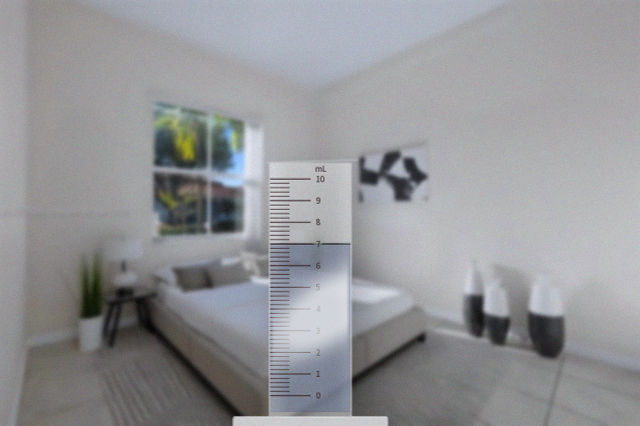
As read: value=7 unit=mL
